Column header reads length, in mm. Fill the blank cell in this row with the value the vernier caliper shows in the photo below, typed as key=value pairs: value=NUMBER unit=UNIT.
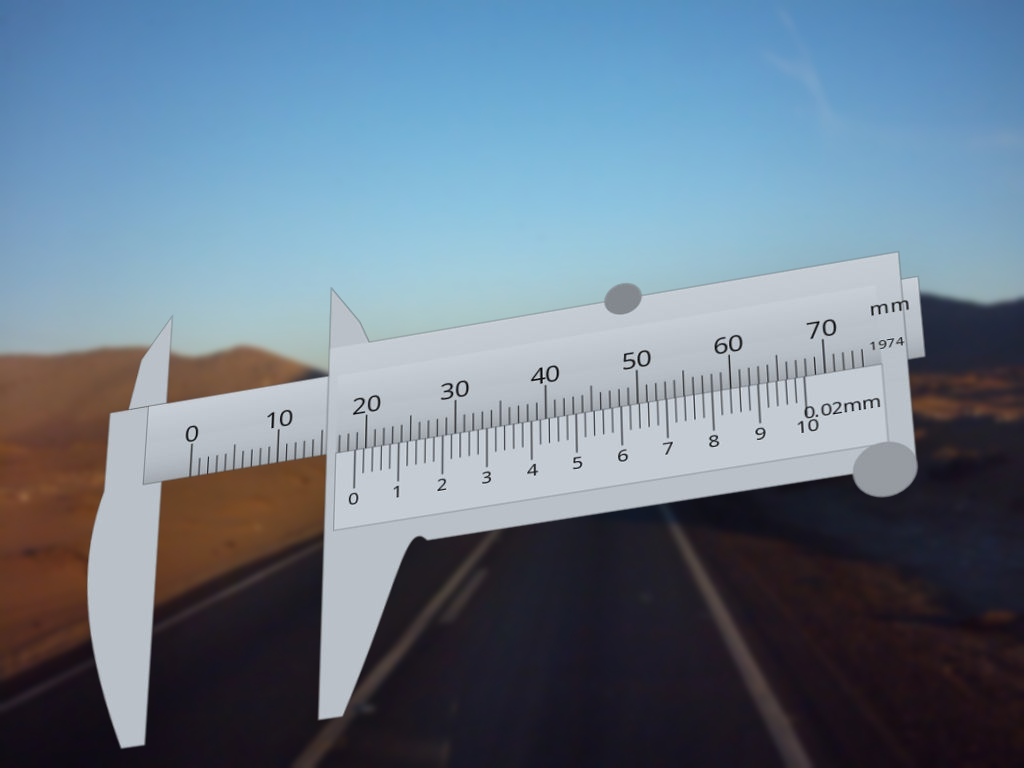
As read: value=18.8 unit=mm
